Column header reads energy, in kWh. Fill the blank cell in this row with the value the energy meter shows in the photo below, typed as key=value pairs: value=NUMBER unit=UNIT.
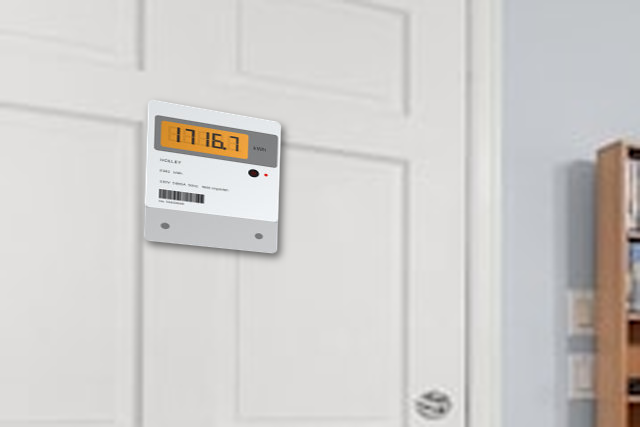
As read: value=1716.7 unit=kWh
